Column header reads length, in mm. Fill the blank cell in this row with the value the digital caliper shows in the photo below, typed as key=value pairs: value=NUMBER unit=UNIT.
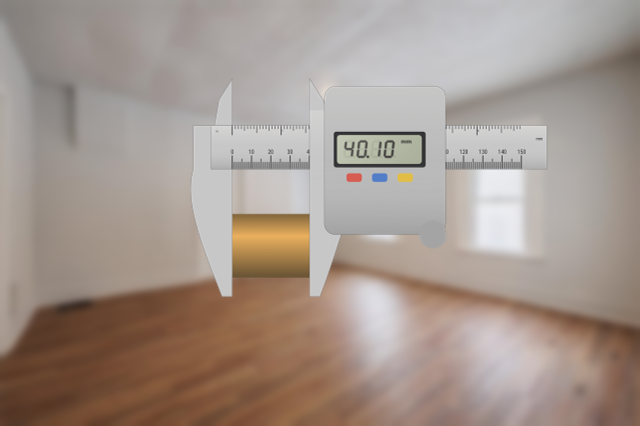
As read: value=40.10 unit=mm
